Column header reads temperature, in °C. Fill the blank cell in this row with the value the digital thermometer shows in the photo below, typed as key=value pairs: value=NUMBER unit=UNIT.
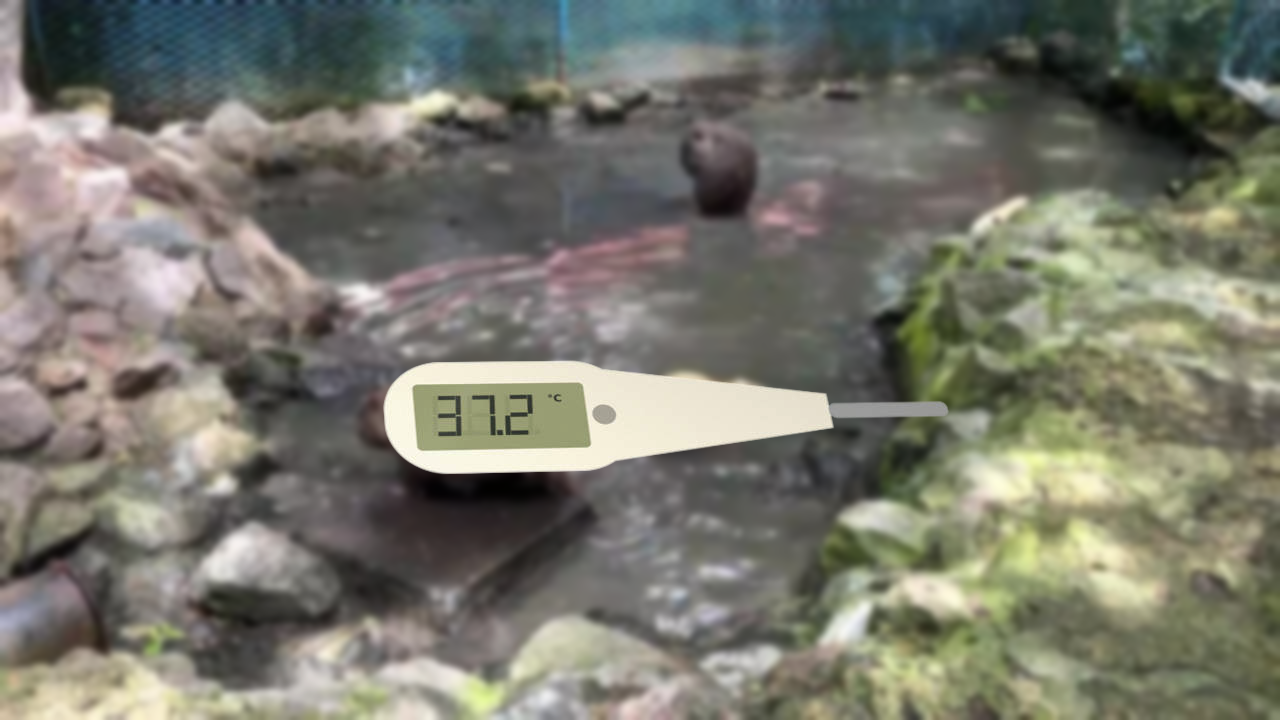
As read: value=37.2 unit=°C
